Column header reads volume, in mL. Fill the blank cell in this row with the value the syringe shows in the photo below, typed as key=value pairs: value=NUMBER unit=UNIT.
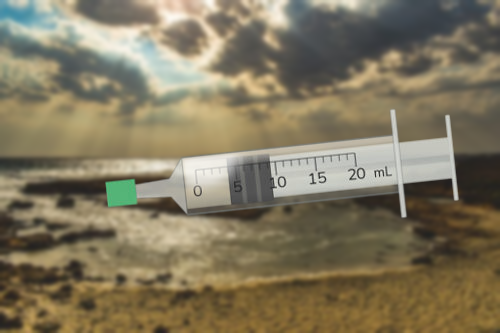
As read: value=4 unit=mL
